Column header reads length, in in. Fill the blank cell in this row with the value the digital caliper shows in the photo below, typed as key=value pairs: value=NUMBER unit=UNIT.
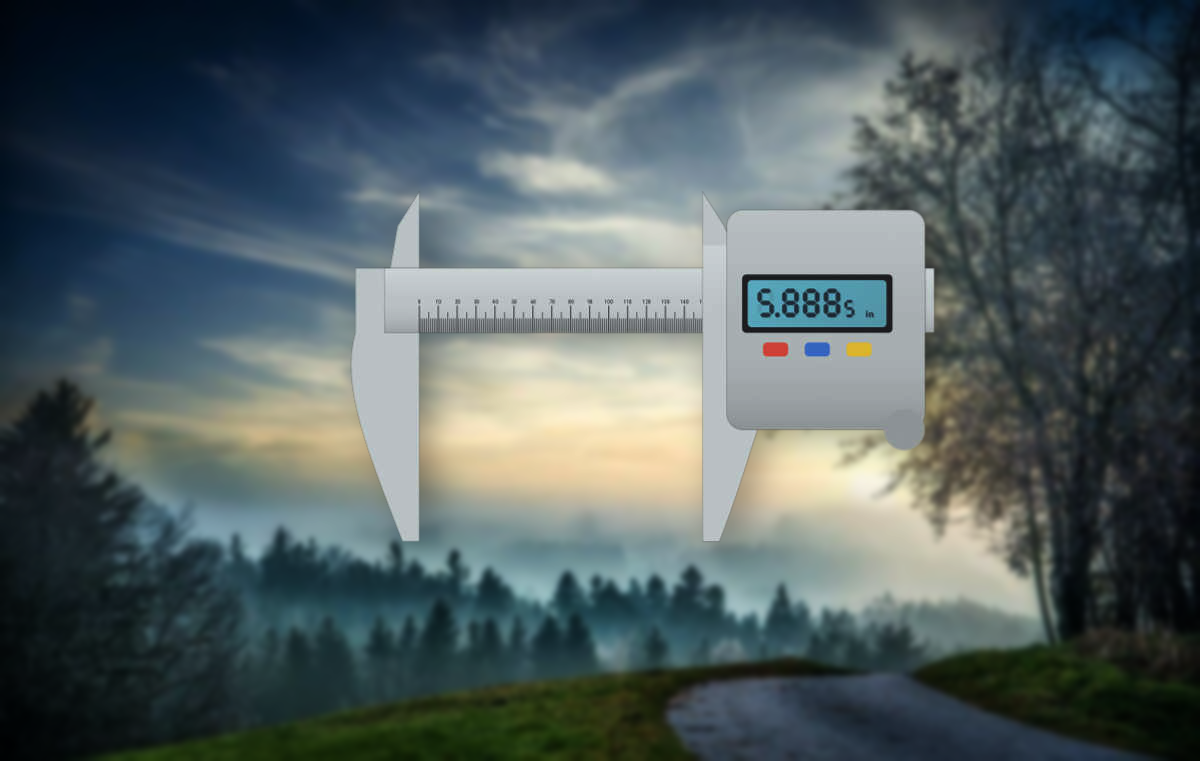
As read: value=5.8885 unit=in
